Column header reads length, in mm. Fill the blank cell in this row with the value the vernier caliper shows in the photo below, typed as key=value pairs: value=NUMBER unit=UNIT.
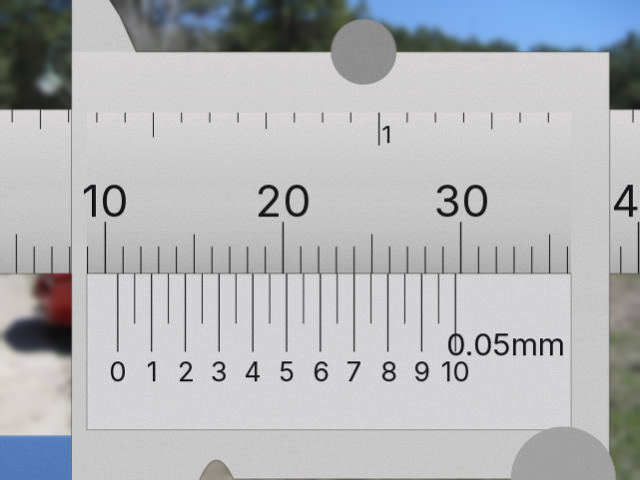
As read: value=10.7 unit=mm
